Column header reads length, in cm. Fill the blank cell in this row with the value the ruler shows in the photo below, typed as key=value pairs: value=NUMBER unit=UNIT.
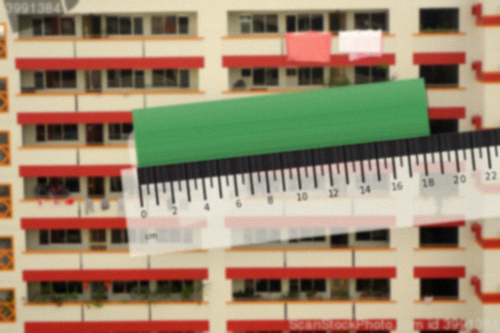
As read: value=18.5 unit=cm
